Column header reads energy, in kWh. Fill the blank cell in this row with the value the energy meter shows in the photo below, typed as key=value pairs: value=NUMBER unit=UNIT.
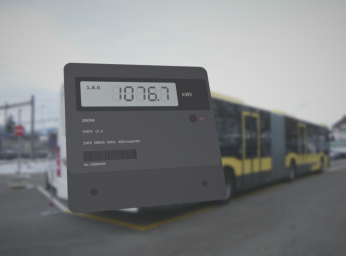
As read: value=1076.7 unit=kWh
